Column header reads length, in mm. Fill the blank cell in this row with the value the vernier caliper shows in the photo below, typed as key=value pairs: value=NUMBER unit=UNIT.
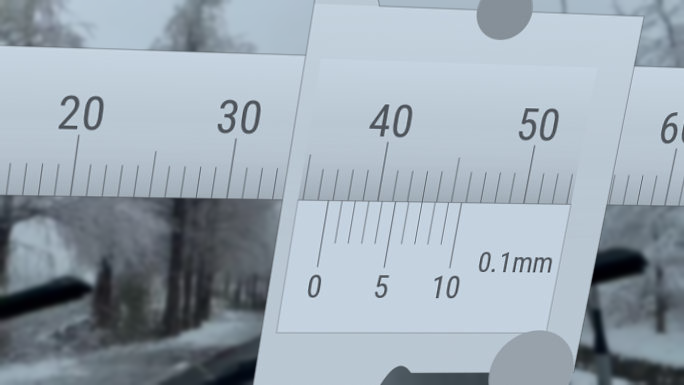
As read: value=36.7 unit=mm
